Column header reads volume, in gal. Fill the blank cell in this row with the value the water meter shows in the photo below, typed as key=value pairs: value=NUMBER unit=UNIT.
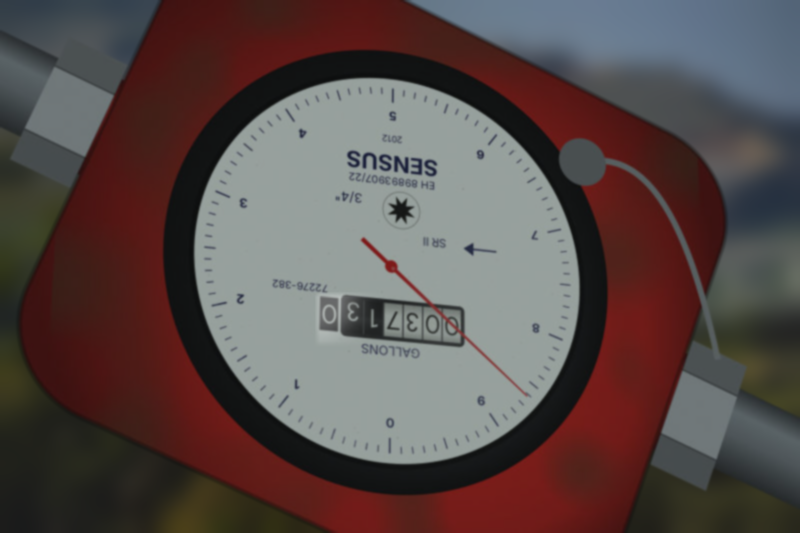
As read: value=37128.6 unit=gal
